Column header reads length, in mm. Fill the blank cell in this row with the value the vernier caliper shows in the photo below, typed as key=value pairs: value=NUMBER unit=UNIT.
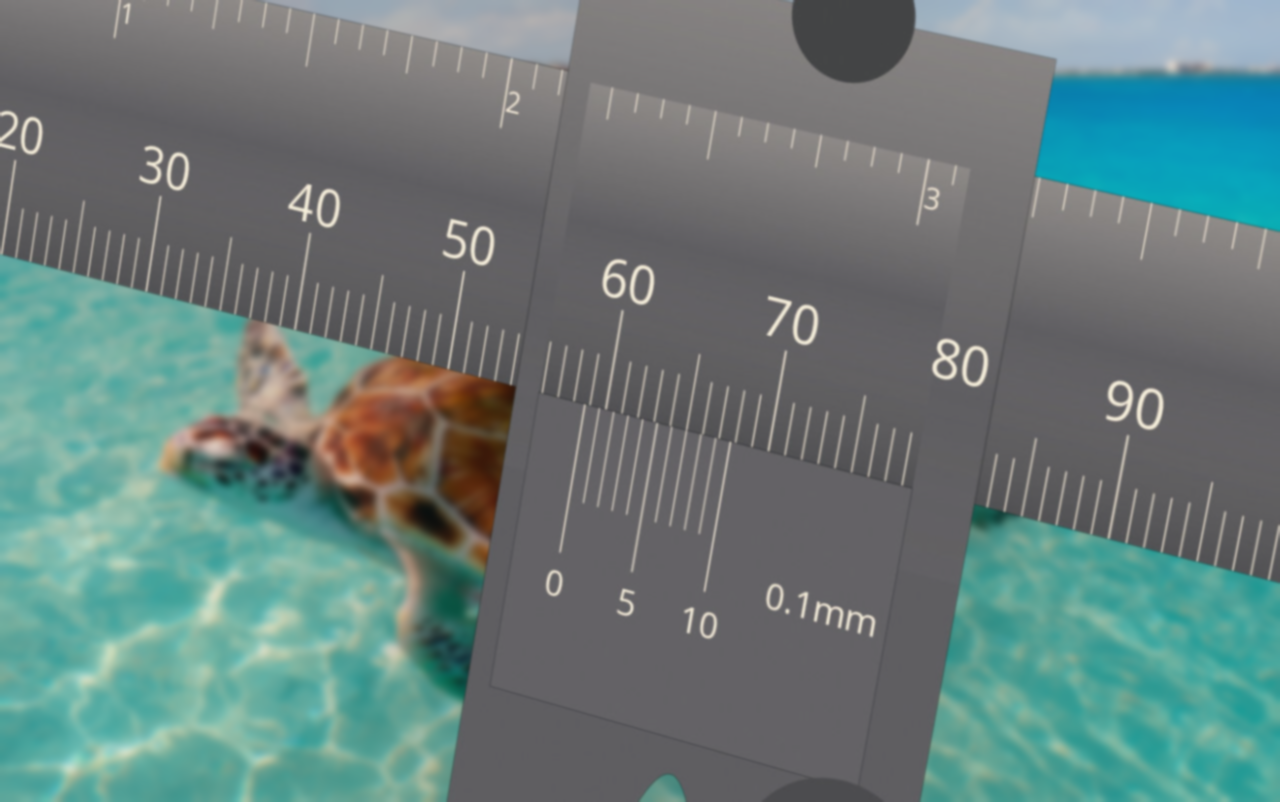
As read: value=58.7 unit=mm
